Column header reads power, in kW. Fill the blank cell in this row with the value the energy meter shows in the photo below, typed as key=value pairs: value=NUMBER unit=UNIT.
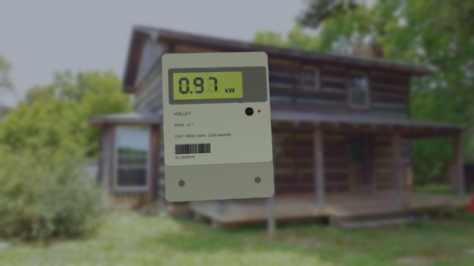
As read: value=0.97 unit=kW
